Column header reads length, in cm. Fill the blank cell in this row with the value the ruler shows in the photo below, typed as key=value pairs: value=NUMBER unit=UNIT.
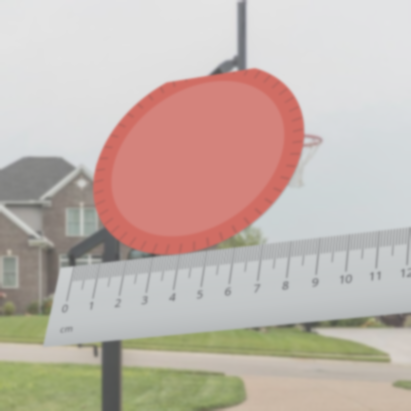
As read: value=8 unit=cm
